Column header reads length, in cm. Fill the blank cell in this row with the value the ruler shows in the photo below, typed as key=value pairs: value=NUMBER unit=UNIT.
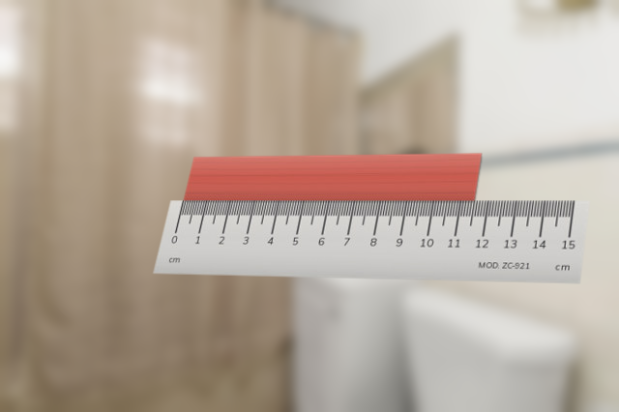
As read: value=11.5 unit=cm
